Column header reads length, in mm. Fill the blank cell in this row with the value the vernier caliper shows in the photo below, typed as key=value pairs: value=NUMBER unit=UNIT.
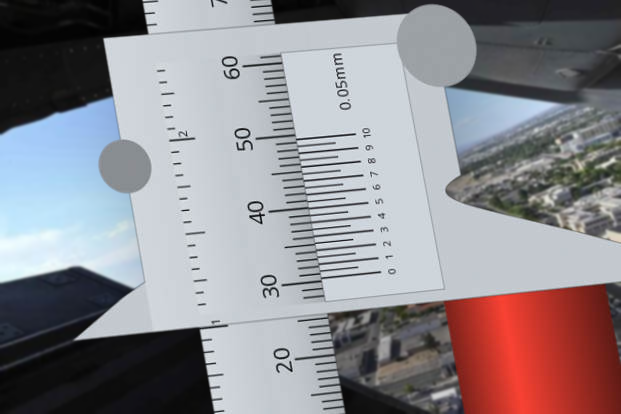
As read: value=30.4 unit=mm
